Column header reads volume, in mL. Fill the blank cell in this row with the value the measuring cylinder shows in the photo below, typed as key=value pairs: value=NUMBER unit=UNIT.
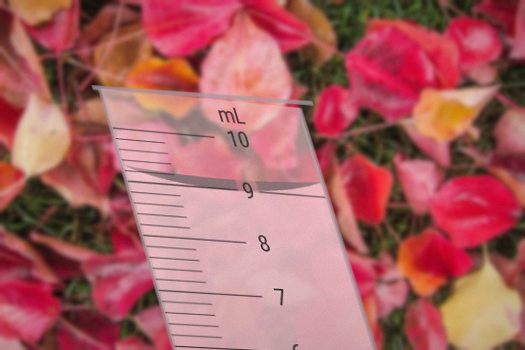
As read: value=9 unit=mL
